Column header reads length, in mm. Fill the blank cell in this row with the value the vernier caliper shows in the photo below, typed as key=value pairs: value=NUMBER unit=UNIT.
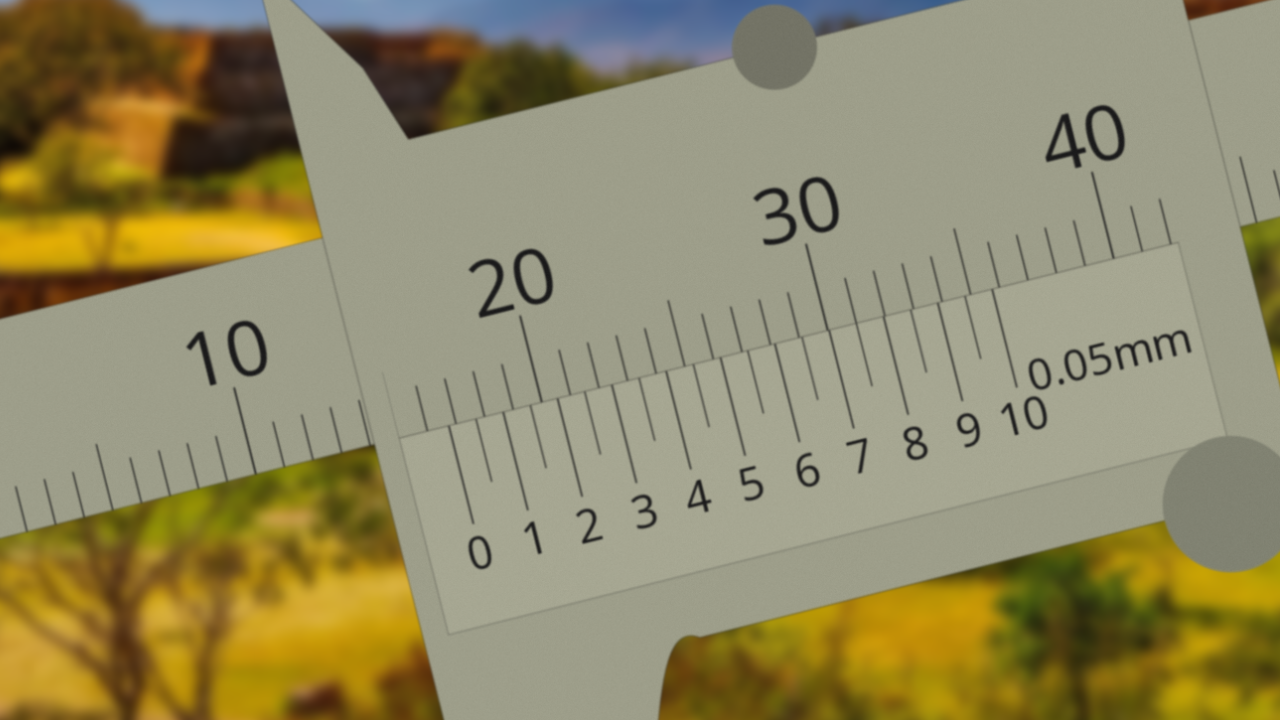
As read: value=16.75 unit=mm
